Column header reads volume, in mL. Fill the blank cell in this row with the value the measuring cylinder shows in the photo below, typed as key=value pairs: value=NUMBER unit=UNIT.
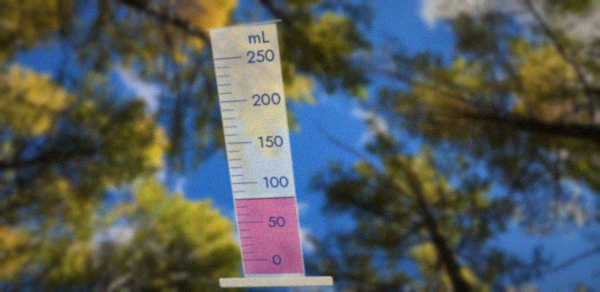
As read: value=80 unit=mL
